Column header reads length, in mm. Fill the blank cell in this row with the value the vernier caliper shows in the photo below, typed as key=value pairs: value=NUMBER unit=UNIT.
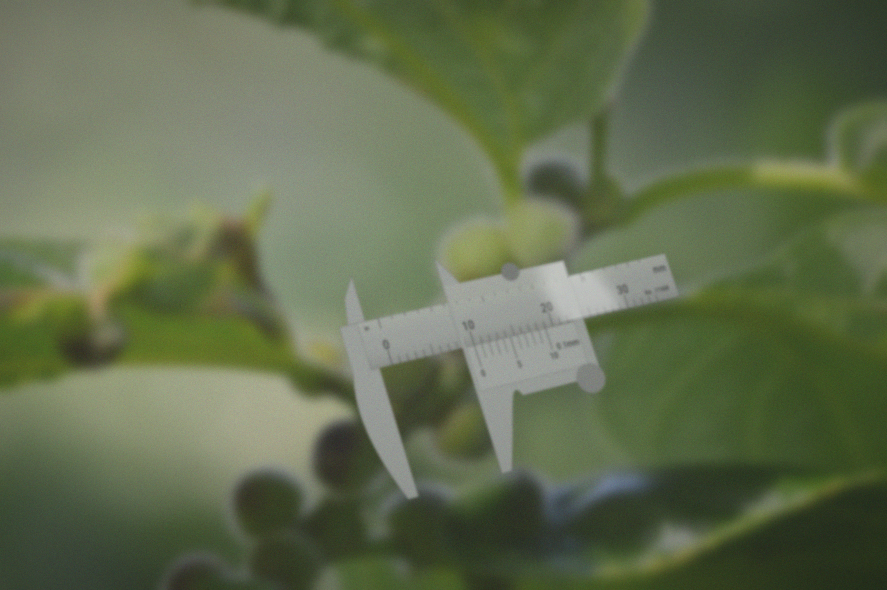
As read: value=10.0 unit=mm
